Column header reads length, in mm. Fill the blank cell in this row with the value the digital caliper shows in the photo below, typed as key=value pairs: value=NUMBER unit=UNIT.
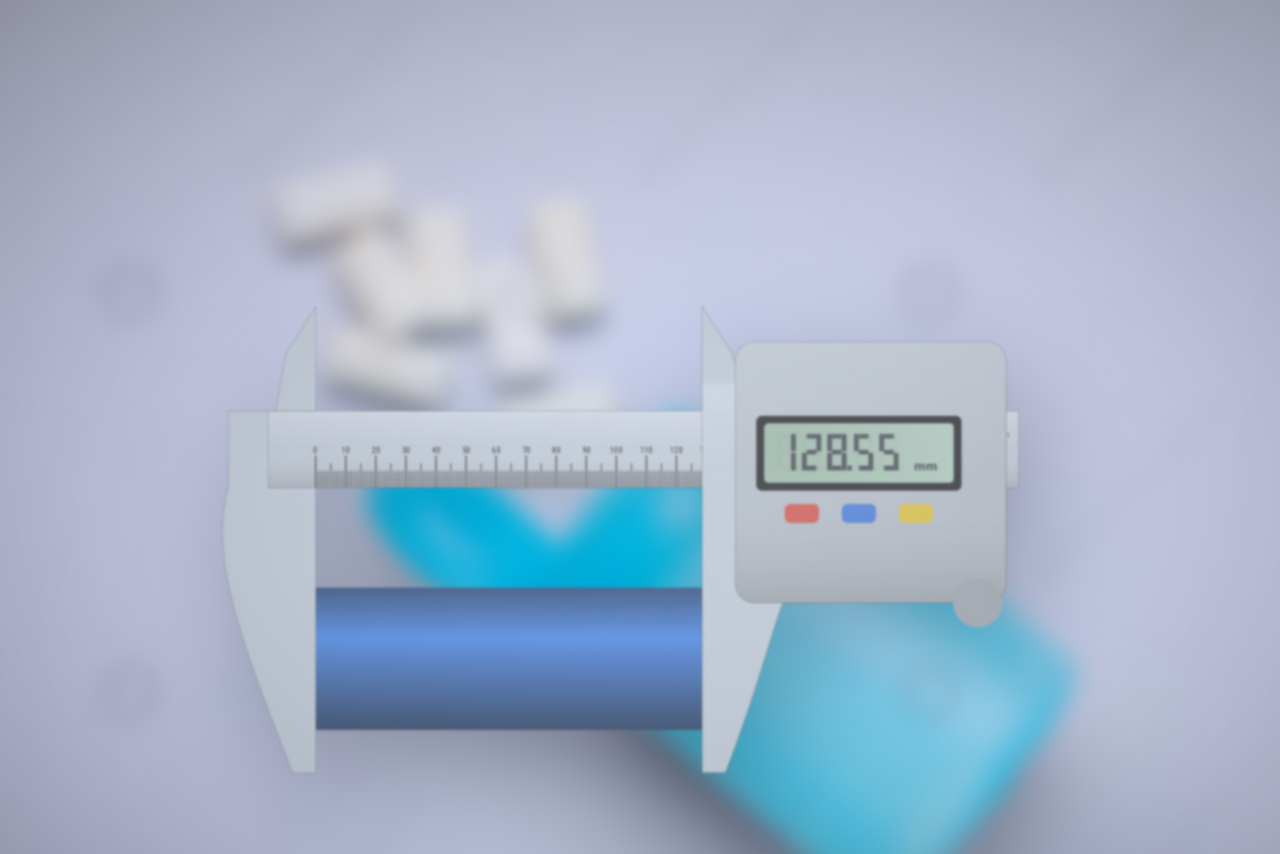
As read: value=128.55 unit=mm
